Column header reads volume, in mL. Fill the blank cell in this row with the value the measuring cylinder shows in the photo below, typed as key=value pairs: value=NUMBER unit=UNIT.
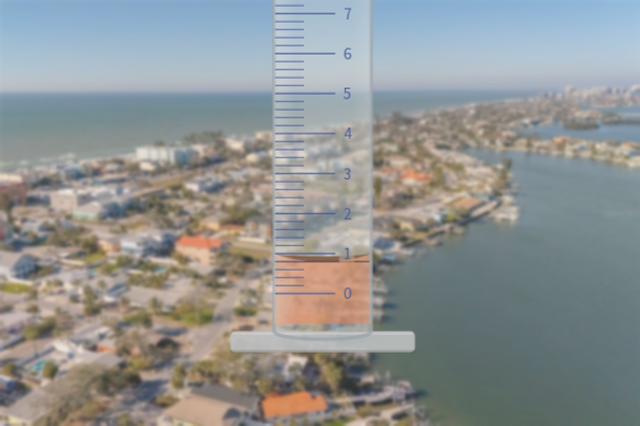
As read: value=0.8 unit=mL
